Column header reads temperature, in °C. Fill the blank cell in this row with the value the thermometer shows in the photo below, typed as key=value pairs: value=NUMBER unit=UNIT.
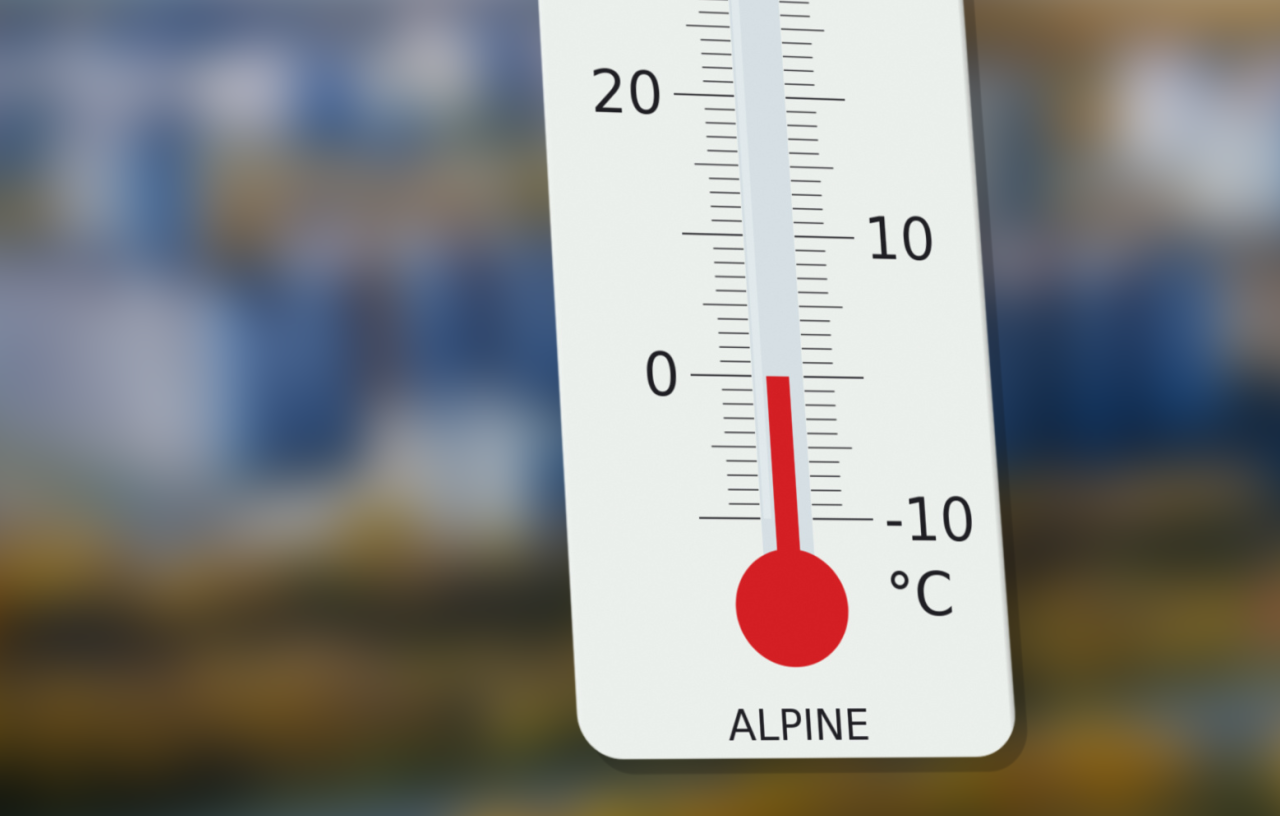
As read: value=0 unit=°C
